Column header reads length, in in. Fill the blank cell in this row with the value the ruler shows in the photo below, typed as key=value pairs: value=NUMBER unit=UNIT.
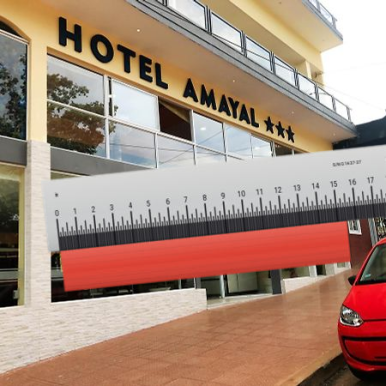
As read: value=15.5 unit=in
